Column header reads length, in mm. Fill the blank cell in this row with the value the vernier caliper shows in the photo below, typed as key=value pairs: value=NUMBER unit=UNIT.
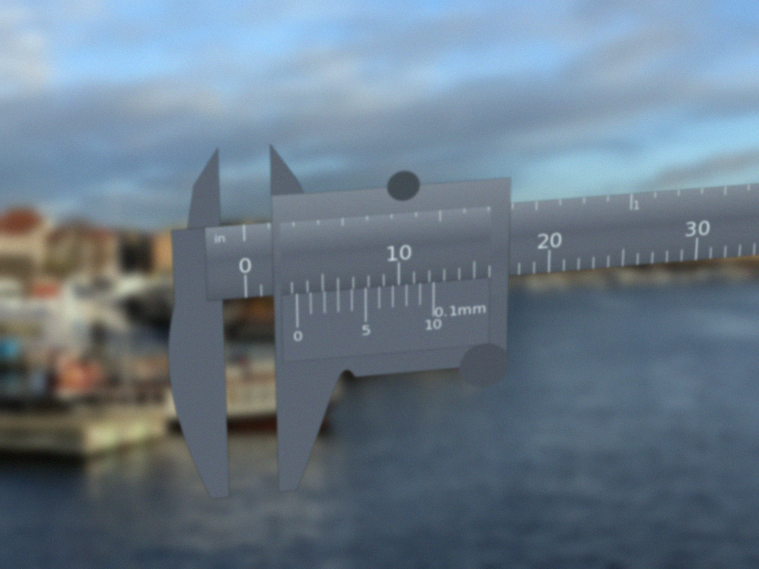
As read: value=3.3 unit=mm
